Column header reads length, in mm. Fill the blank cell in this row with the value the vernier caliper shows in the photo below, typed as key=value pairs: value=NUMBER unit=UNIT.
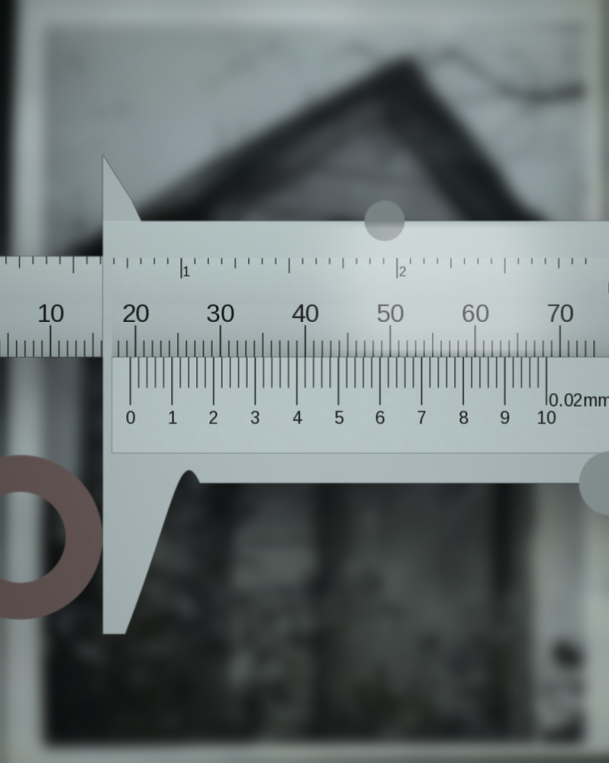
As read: value=19.4 unit=mm
